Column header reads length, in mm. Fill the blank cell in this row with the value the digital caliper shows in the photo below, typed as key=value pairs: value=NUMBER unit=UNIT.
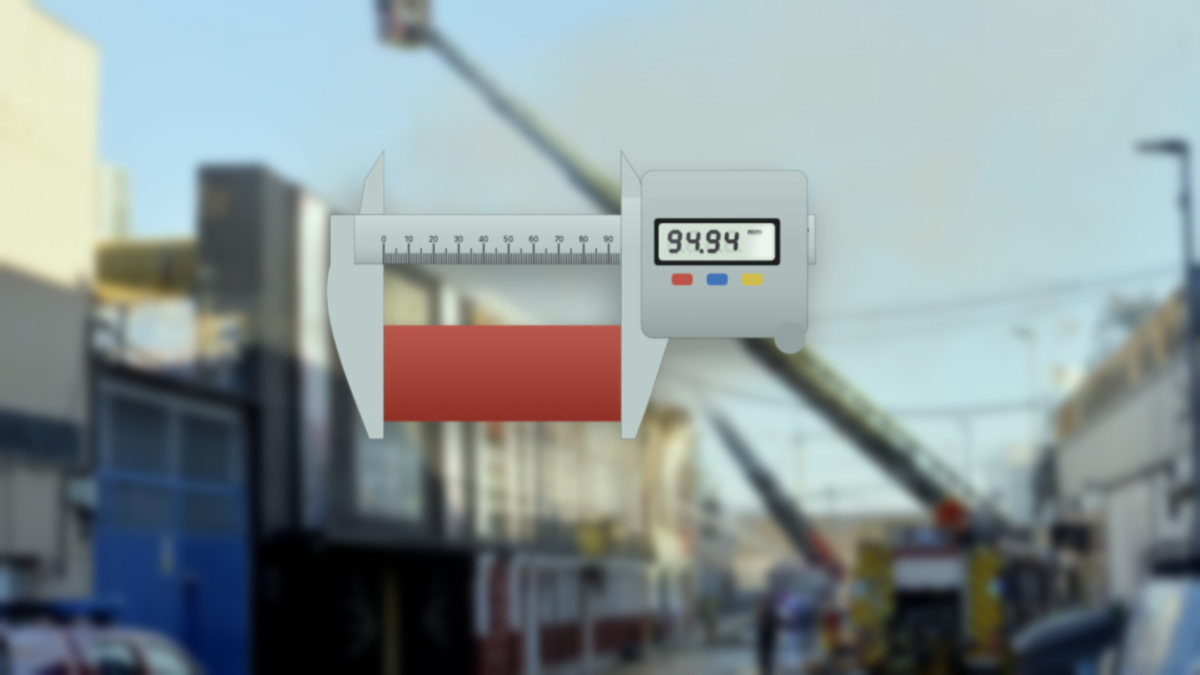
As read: value=94.94 unit=mm
